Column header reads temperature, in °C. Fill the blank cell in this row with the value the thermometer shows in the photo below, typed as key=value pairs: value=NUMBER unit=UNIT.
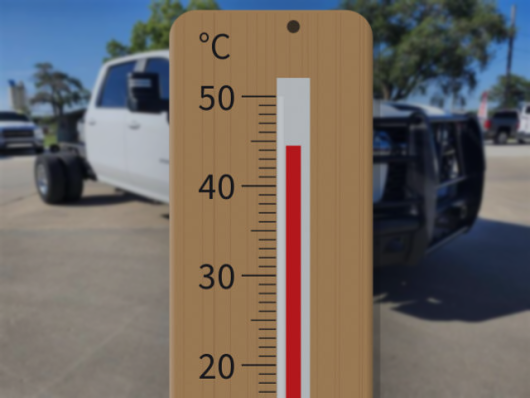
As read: value=44.5 unit=°C
